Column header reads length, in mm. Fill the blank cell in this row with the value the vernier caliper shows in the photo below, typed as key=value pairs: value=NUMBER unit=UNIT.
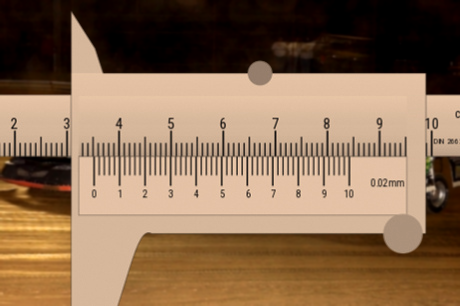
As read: value=35.2 unit=mm
